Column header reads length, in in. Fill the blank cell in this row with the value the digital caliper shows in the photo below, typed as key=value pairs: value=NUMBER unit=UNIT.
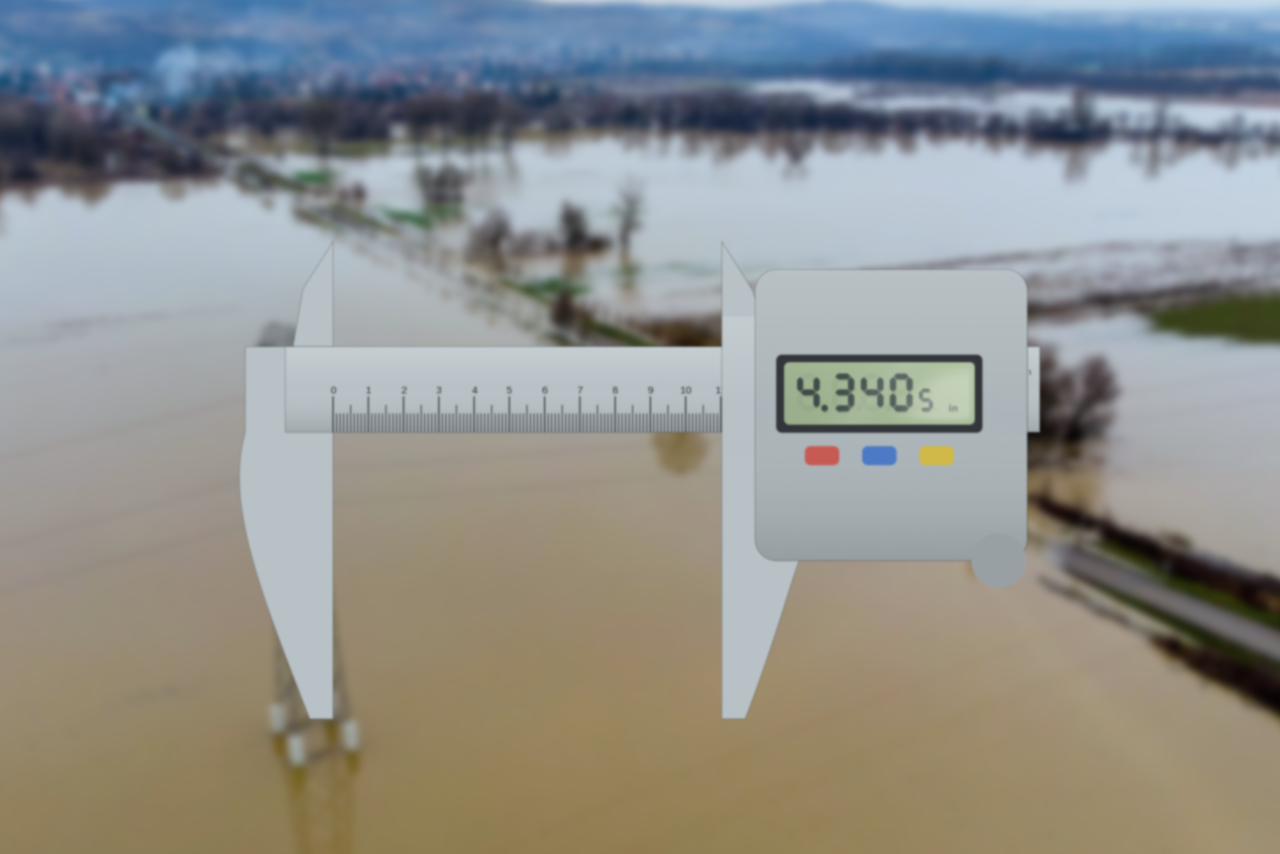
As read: value=4.3405 unit=in
